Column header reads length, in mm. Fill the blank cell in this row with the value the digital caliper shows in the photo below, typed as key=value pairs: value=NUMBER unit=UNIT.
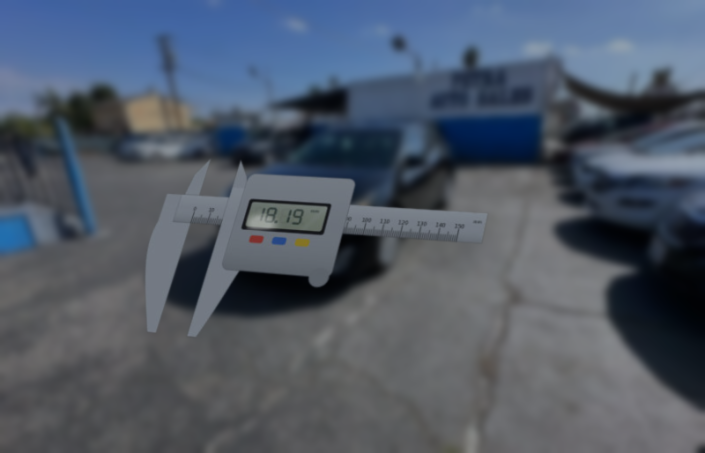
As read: value=18.19 unit=mm
